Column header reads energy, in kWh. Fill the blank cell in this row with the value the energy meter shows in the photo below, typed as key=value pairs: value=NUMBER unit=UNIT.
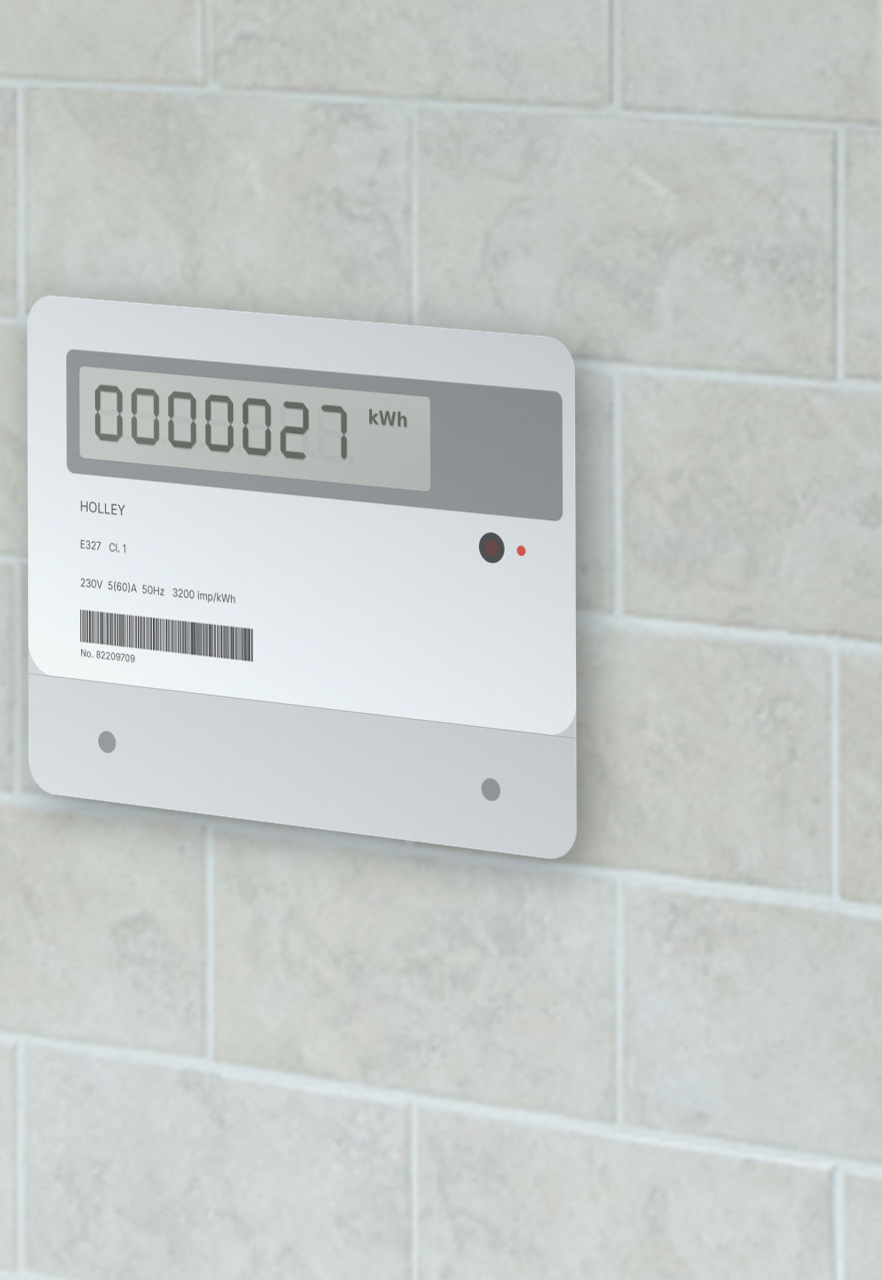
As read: value=27 unit=kWh
